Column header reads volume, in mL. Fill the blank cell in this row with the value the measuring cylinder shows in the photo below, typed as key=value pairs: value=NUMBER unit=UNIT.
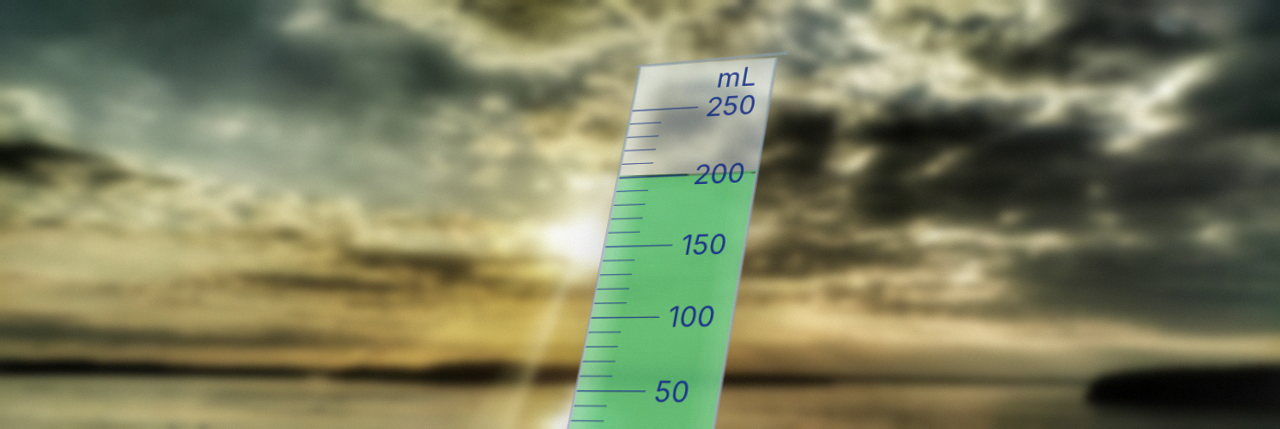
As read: value=200 unit=mL
